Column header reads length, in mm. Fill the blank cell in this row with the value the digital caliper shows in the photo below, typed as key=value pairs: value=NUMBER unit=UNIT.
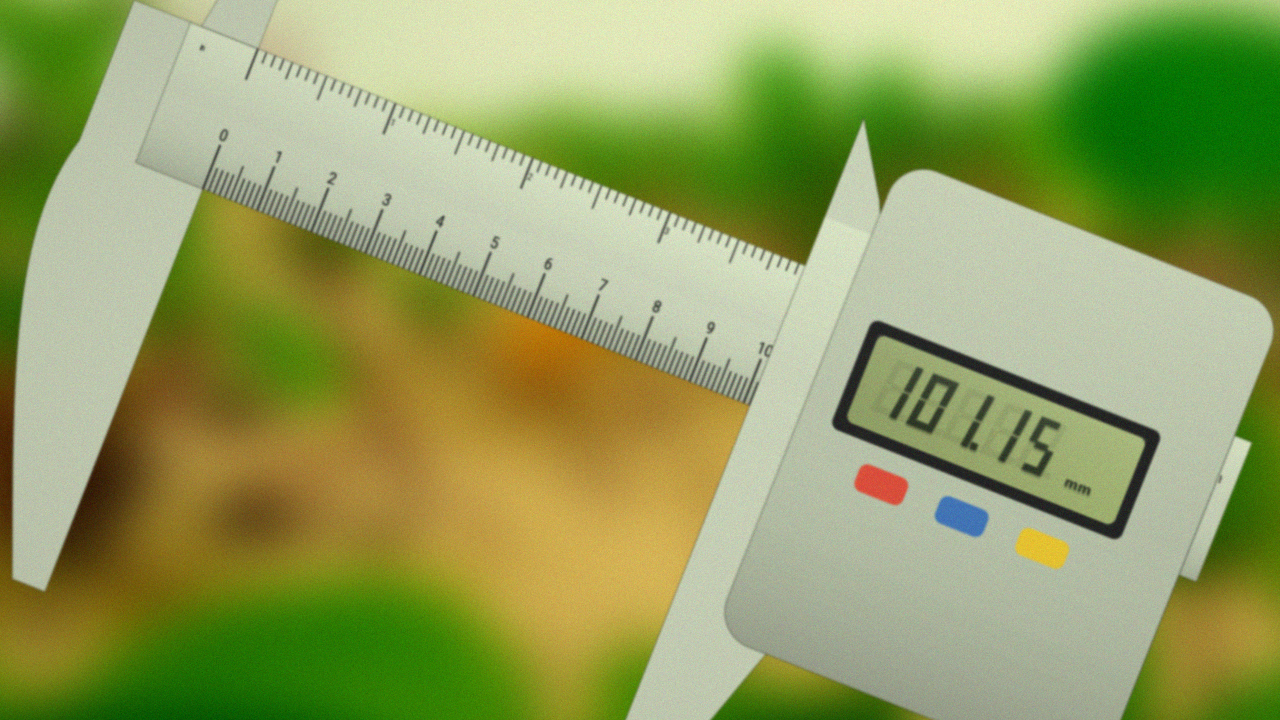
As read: value=101.15 unit=mm
